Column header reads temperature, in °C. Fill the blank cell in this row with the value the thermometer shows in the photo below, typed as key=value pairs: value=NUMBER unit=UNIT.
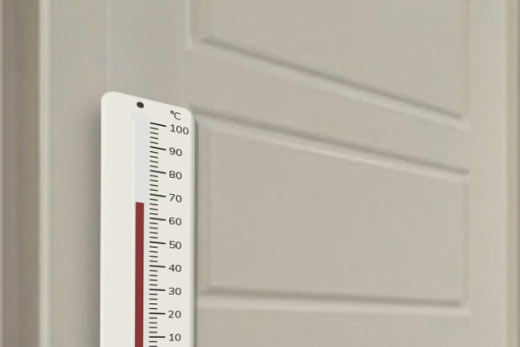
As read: value=66 unit=°C
